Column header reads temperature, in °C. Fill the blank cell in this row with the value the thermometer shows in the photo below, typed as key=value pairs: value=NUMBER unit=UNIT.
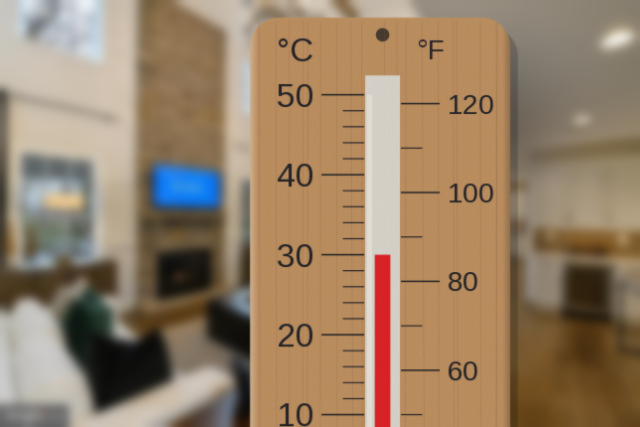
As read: value=30 unit=°C
